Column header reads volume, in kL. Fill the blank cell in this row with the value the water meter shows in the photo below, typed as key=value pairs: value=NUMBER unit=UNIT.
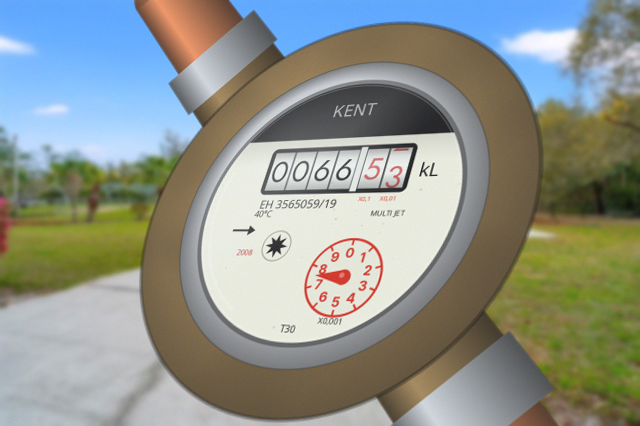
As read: value=66.527 unit=kL
